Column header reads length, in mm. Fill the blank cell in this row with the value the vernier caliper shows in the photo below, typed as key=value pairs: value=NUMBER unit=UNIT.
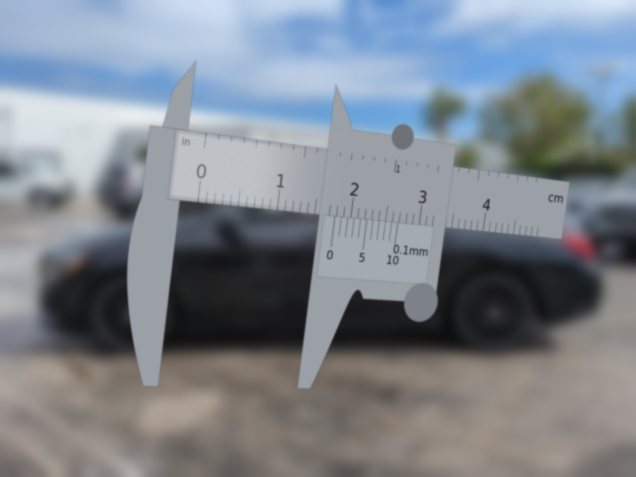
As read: value=17.8 unit=mm
